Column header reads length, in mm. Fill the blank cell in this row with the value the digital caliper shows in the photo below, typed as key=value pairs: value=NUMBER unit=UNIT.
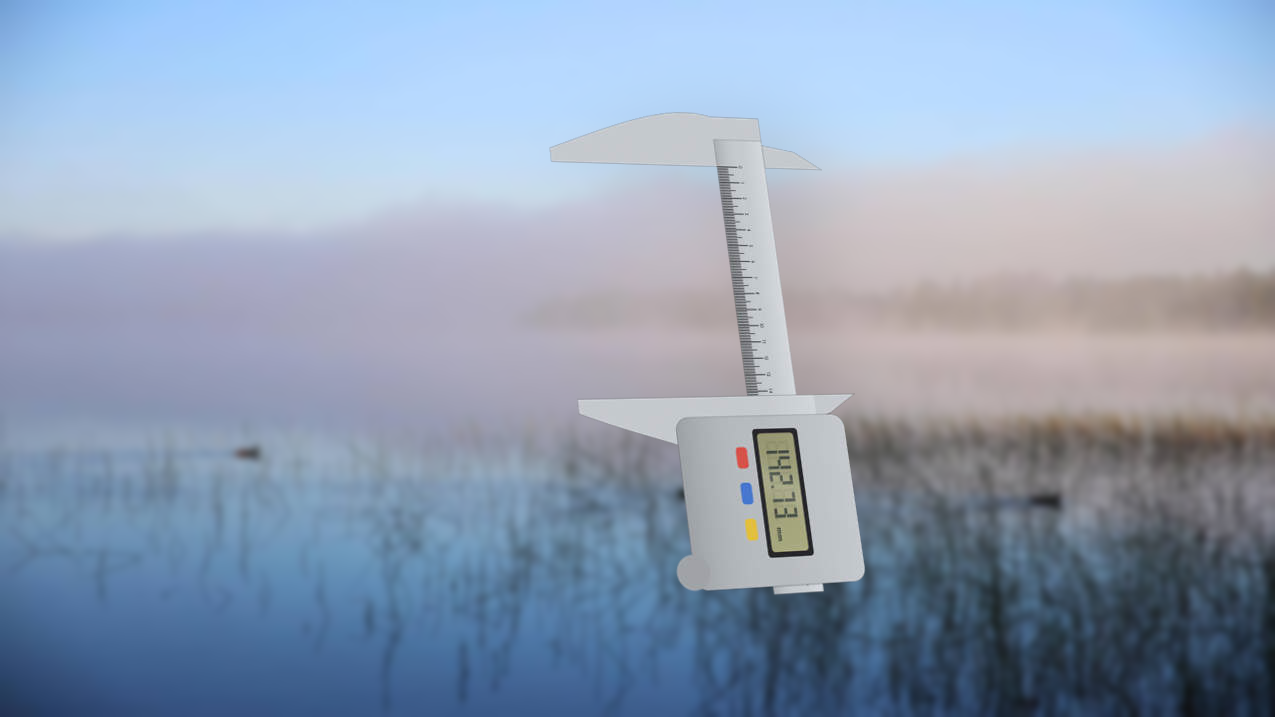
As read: value=142.73 unit=mm
